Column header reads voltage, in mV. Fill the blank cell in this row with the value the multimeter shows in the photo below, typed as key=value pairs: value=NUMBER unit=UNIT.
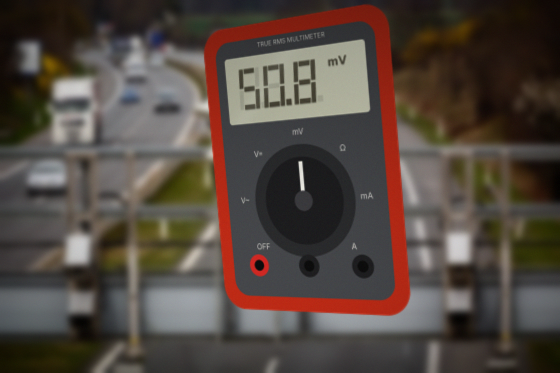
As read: value=50.8 unit=mV
